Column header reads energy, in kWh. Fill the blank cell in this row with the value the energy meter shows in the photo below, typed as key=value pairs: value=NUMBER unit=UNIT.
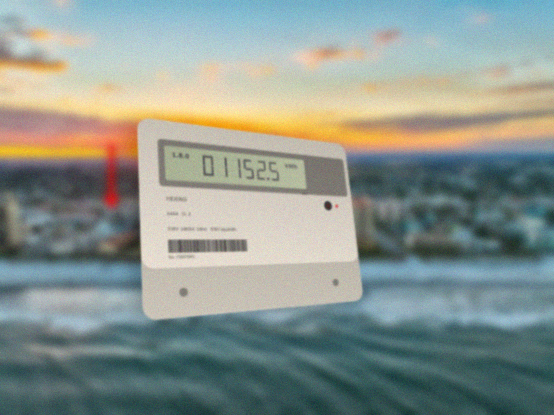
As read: value=1152.5 unit=kWh
